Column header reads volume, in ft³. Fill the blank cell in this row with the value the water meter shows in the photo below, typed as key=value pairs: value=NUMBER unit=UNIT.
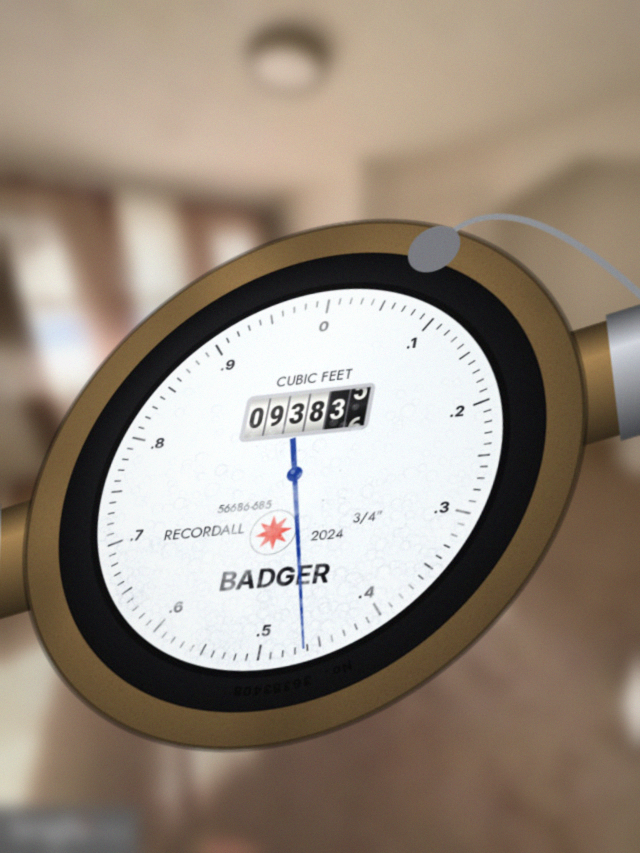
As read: value=93835.46 unit=ft³
